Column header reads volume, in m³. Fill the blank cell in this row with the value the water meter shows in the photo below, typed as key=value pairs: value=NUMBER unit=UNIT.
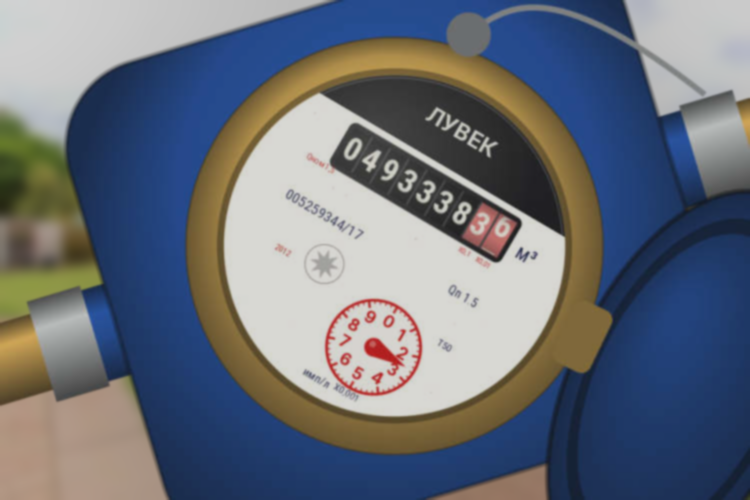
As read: value=493338.362 unit=m³
